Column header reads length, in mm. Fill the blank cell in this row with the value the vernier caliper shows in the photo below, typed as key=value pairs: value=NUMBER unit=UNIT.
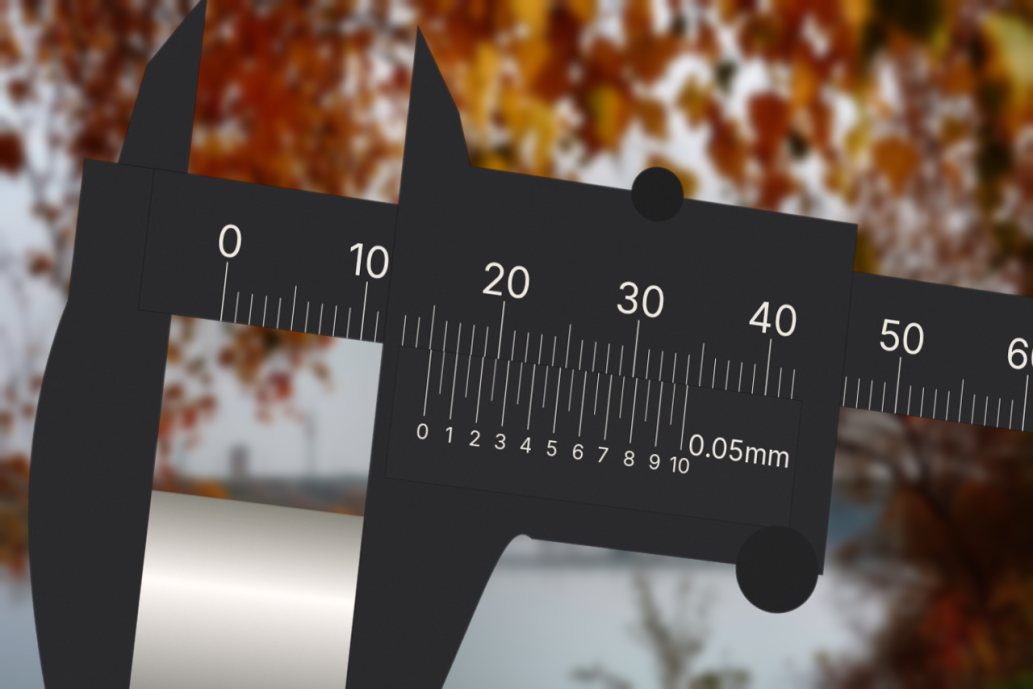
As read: value=15.1 unit=mm
